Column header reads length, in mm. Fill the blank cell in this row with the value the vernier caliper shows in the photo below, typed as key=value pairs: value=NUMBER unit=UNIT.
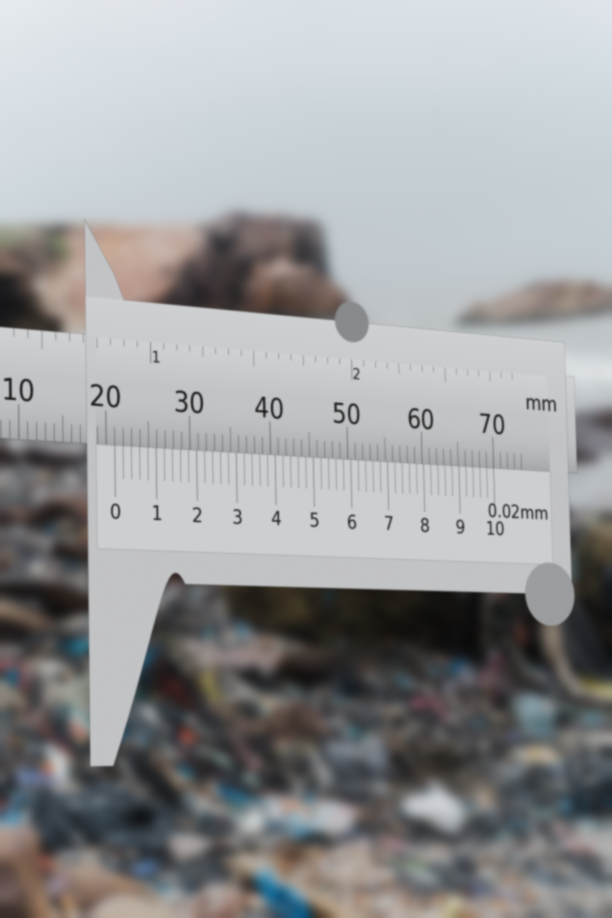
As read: value=21.0 unit=mm
